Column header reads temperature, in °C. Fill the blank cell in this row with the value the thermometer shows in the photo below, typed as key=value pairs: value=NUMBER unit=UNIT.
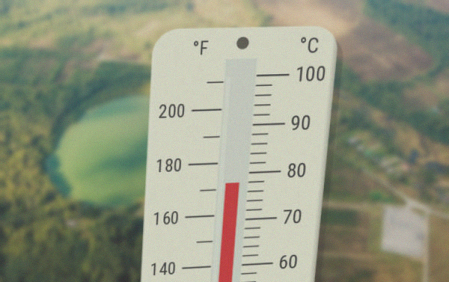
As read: value=78 unit=°C
